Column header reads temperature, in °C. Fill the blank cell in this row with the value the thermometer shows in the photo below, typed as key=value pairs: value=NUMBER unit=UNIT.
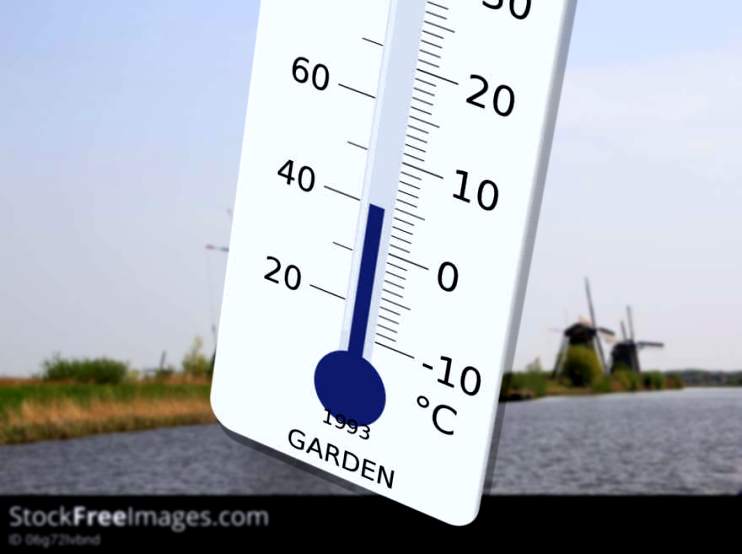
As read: value=4.5 unit=°C
